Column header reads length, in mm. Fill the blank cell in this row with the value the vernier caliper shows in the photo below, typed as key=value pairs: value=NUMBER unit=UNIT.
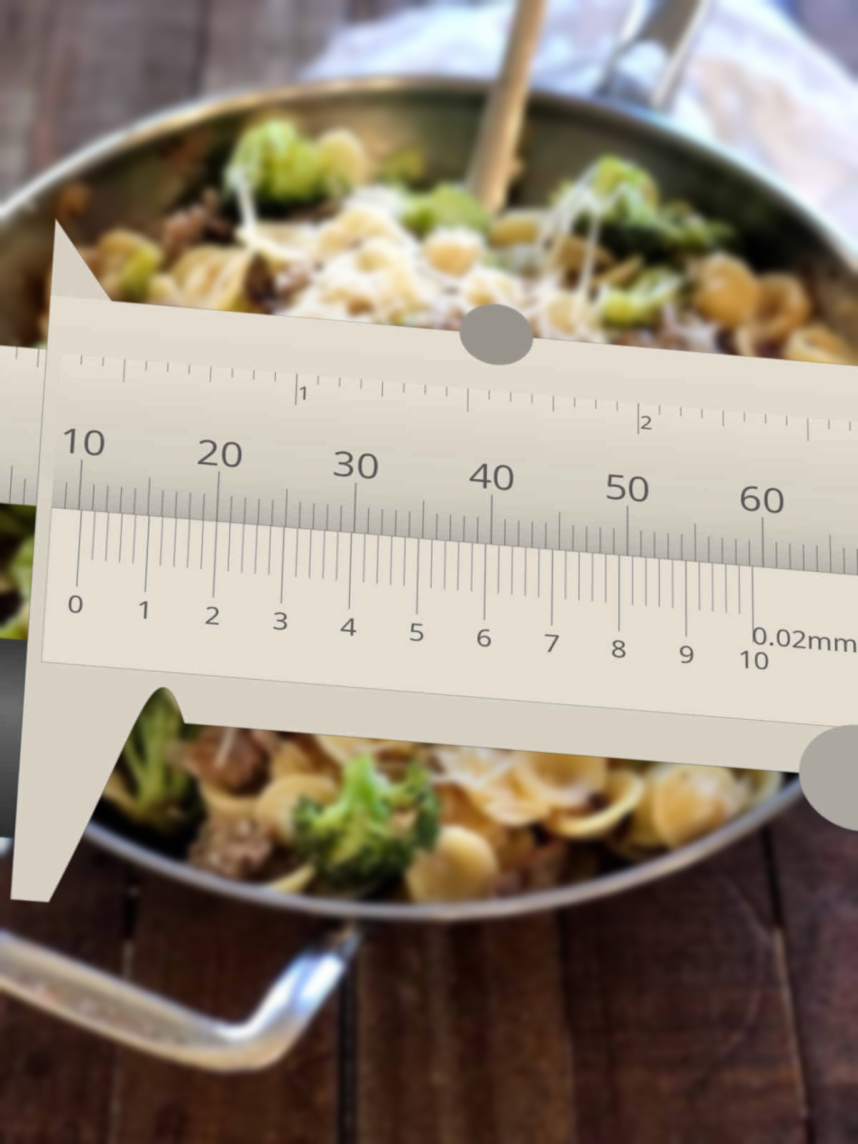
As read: value=10.2 unit=mm
